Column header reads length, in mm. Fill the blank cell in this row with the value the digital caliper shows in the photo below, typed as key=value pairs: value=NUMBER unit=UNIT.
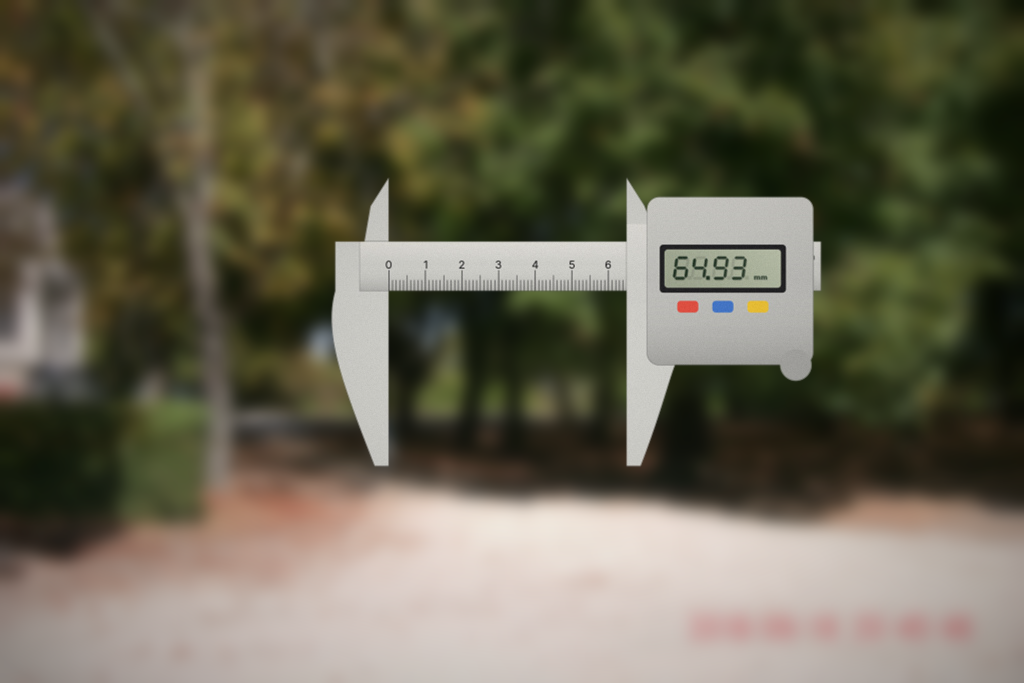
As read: value=64.93 unit=mm
